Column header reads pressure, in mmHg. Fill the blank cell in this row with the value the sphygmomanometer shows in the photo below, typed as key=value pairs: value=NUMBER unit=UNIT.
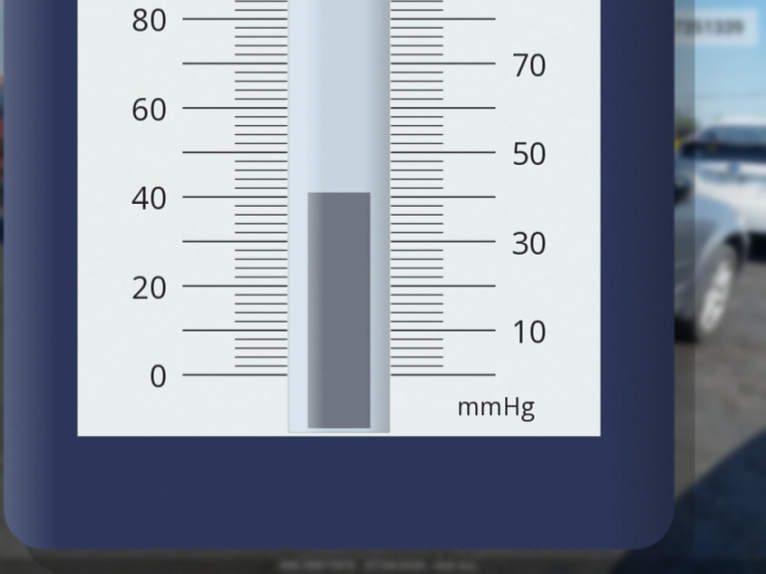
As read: value=41 unit=mmHg
